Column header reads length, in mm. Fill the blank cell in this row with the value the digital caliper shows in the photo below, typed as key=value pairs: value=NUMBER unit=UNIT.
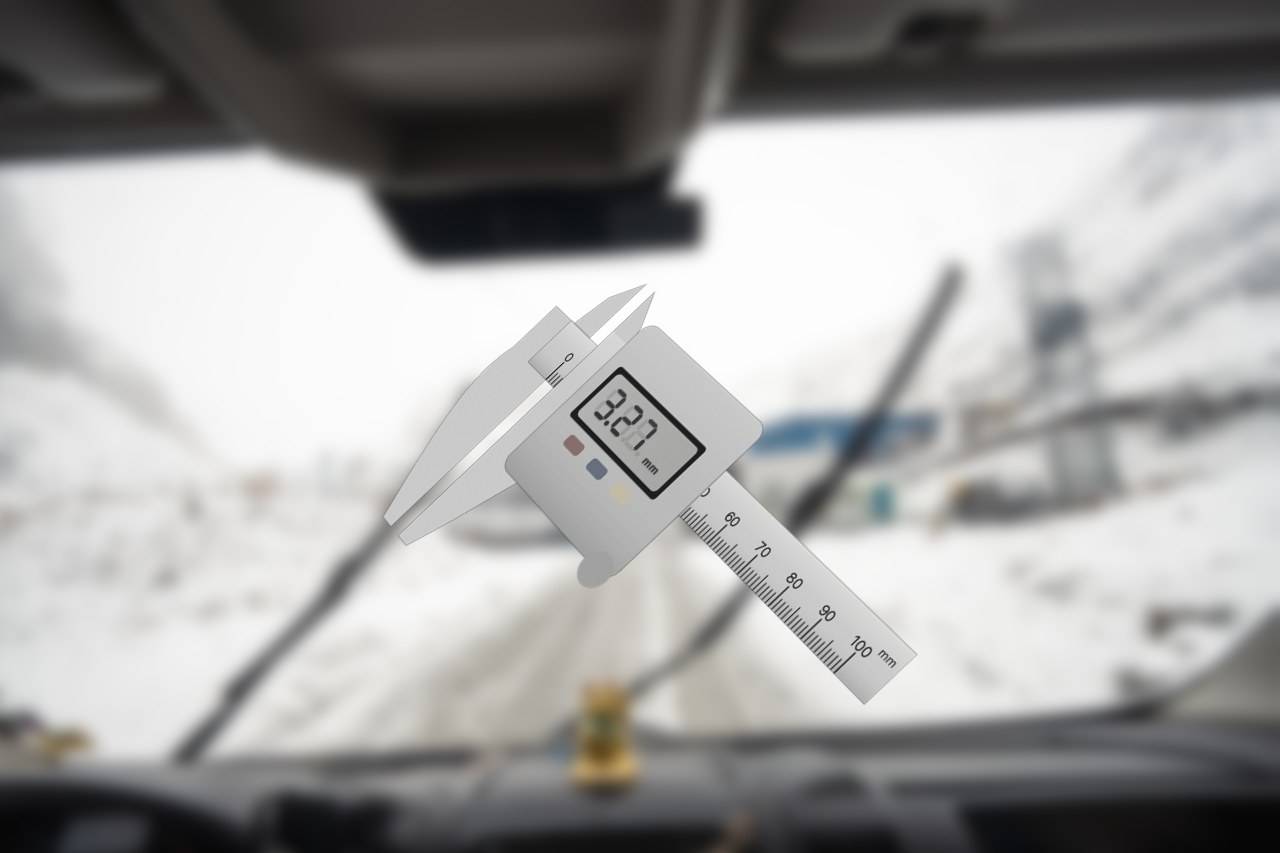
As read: value=3.27 unit=mm
